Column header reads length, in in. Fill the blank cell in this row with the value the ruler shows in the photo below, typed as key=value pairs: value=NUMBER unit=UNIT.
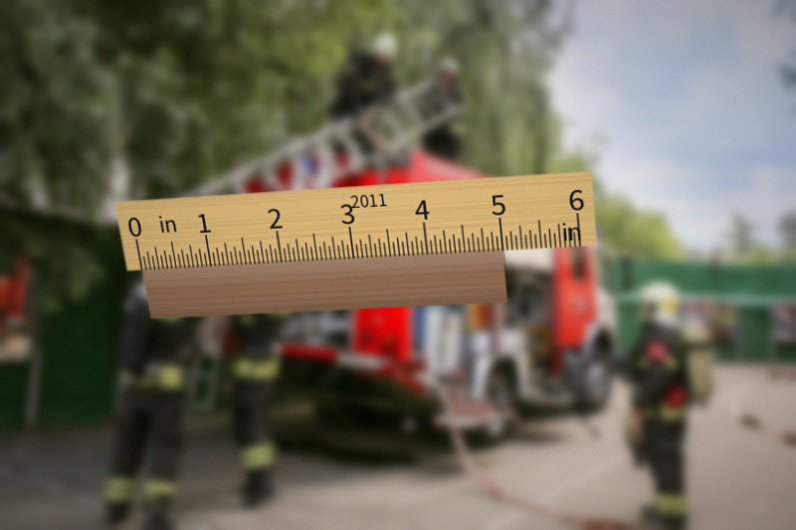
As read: value=5 unit=in
